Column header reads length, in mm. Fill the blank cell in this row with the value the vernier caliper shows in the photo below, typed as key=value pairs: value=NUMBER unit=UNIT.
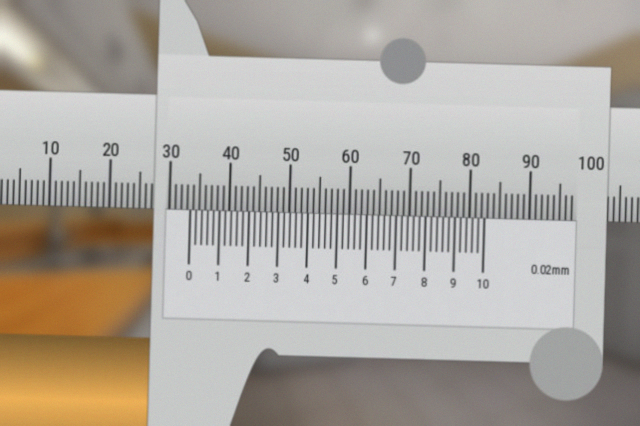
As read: value=33.5 unit=mm
